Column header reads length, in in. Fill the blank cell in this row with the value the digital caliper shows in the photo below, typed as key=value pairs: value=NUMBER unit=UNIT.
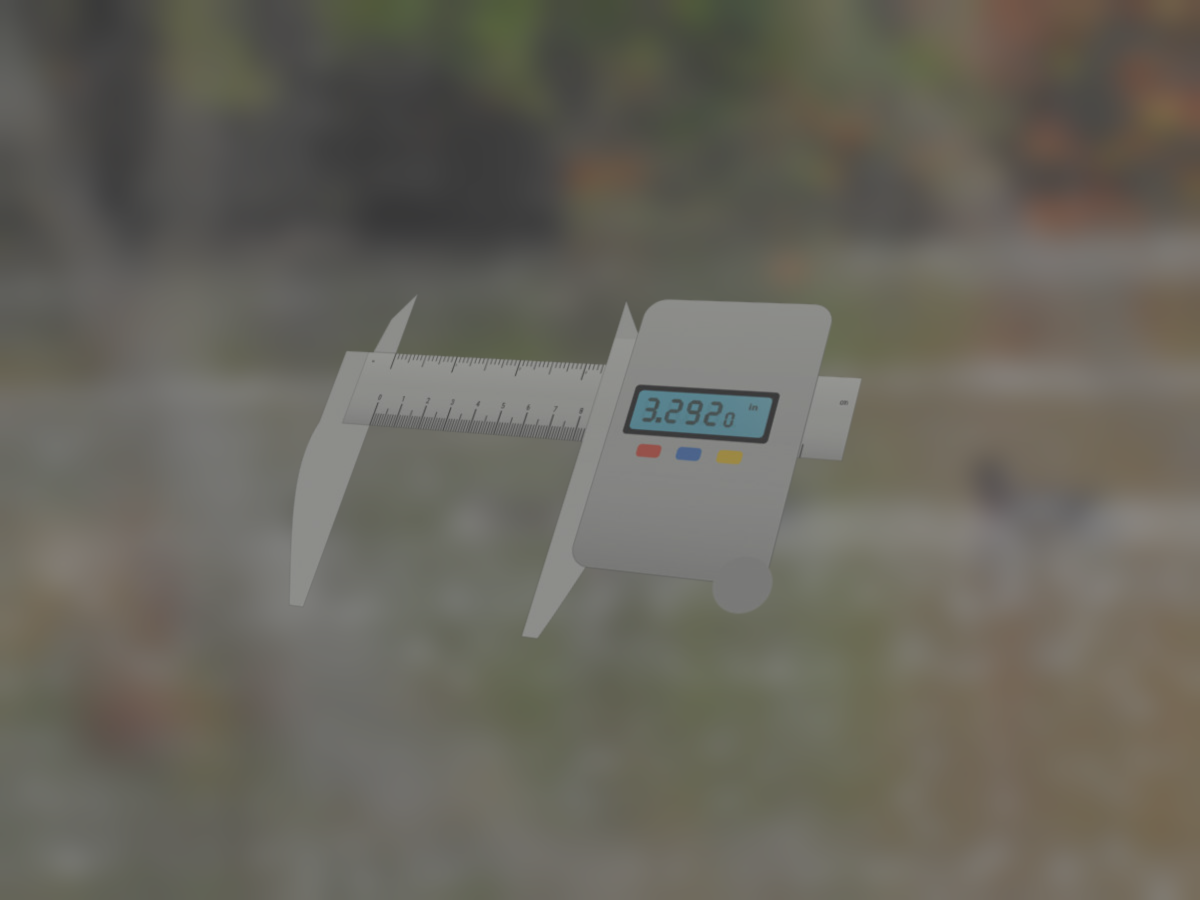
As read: value=3.2920 unit=in
